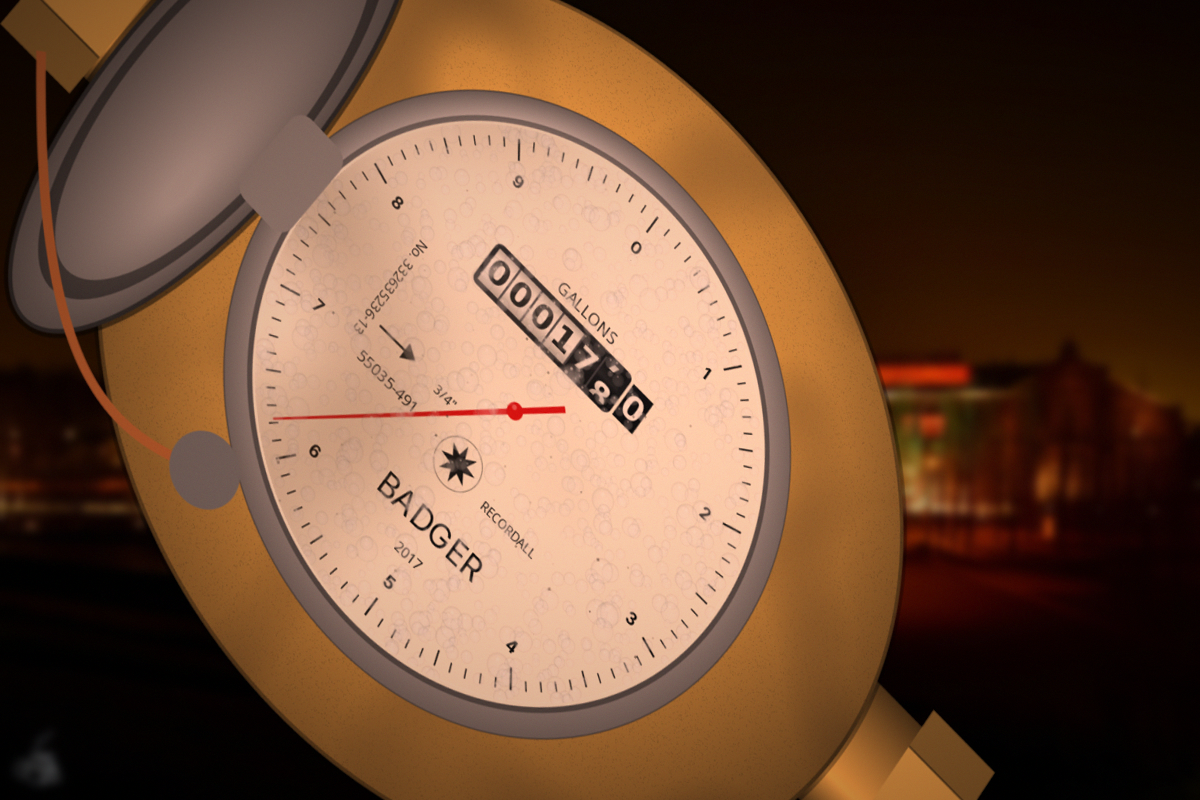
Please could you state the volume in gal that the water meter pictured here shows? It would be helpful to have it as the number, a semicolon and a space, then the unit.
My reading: 1776.2; gal
